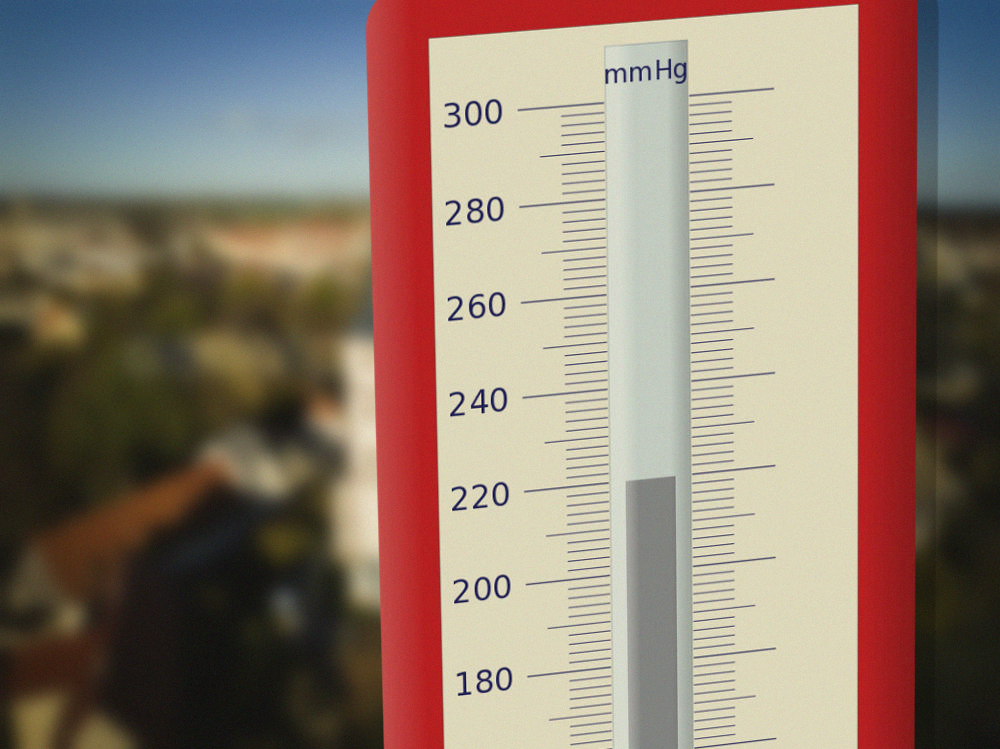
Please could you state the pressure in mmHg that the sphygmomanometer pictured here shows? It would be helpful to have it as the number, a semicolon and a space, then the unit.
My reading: 220; mmHg
